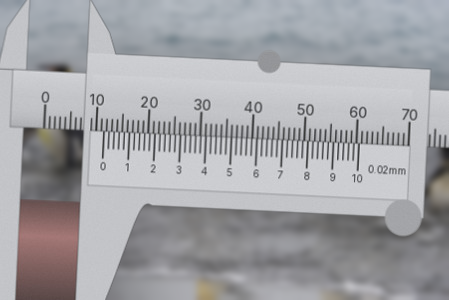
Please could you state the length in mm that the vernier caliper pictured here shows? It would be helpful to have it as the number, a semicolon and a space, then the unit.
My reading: 11.5; mm
